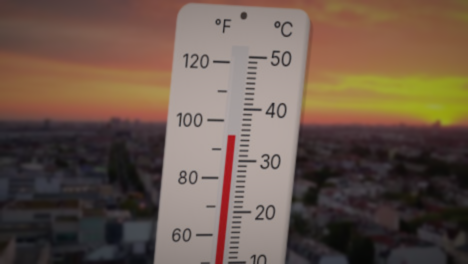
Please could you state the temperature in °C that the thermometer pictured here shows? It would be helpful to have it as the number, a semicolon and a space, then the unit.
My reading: 35; °C
